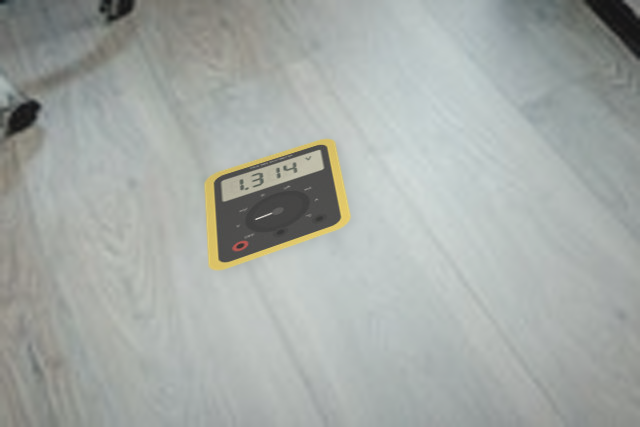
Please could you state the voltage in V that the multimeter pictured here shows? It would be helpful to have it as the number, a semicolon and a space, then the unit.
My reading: 1.314; V
